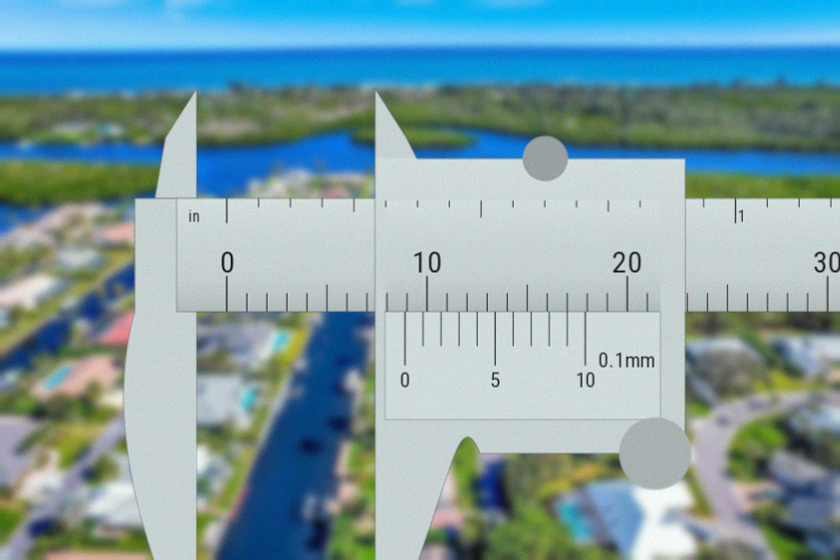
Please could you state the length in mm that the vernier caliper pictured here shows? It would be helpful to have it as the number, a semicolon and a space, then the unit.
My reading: 8.9; mm
